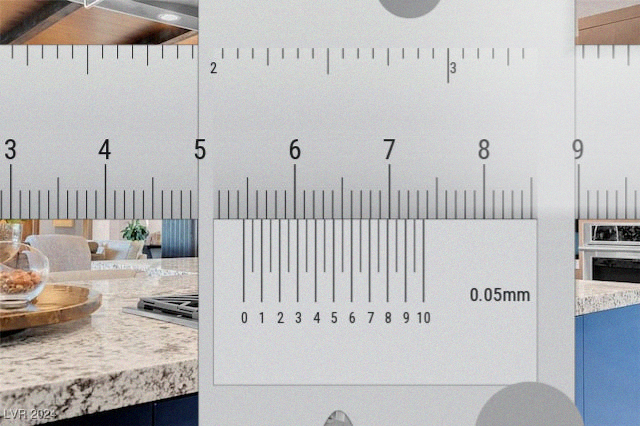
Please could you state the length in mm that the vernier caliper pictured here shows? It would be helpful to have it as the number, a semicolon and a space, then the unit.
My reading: 54.6; mm
